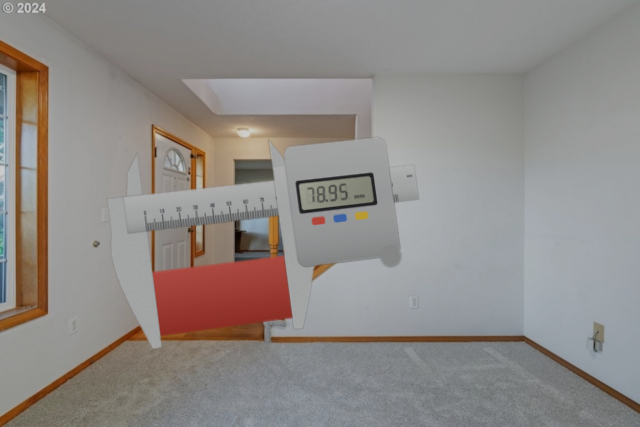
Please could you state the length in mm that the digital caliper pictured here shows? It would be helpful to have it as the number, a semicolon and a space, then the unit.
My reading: 78.95; mm
